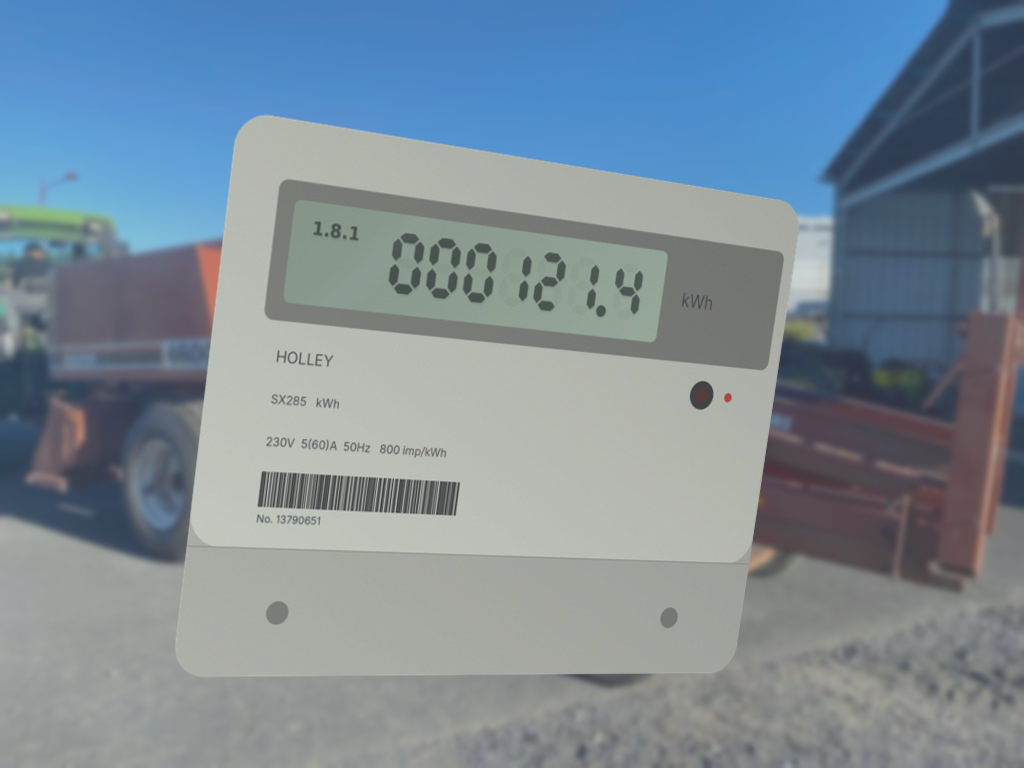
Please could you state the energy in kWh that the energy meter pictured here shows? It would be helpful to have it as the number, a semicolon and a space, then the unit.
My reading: 121.4; kWh
